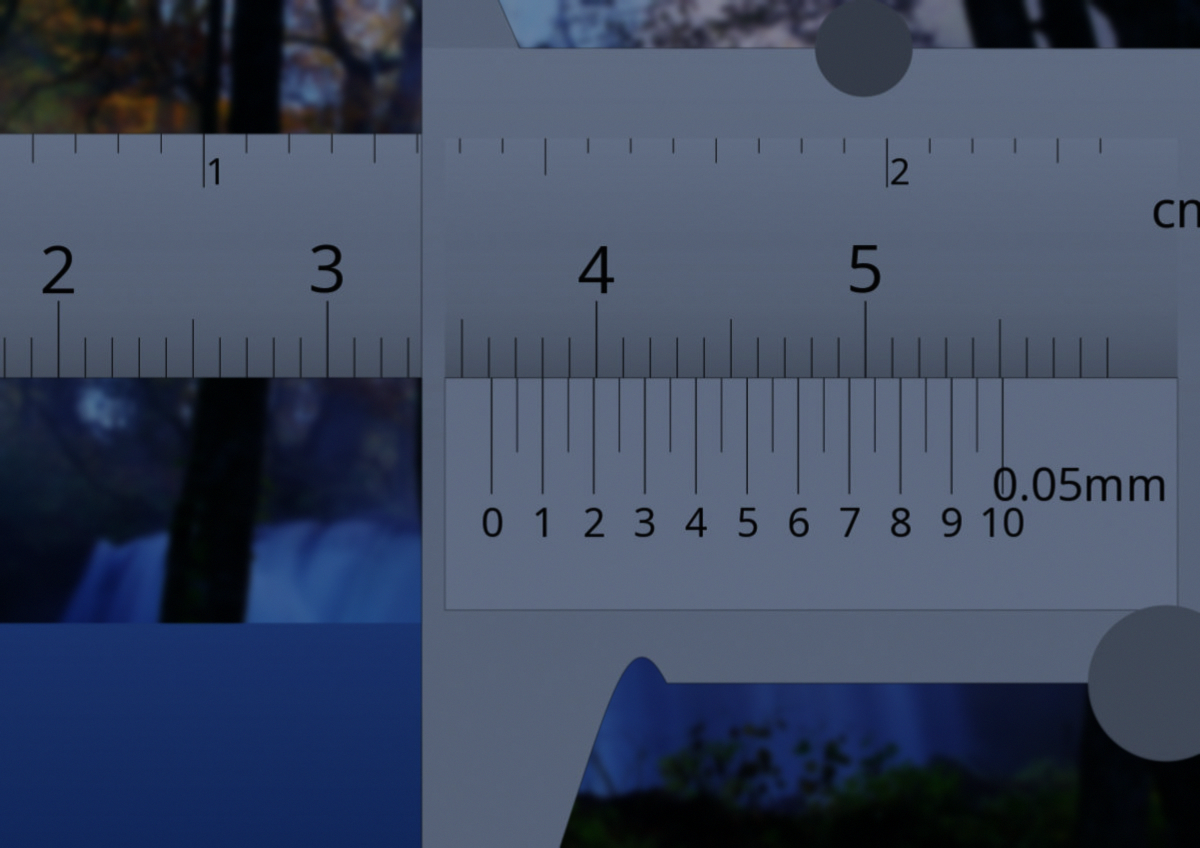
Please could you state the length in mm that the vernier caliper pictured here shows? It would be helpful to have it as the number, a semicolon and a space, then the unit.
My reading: 36.10; mm
